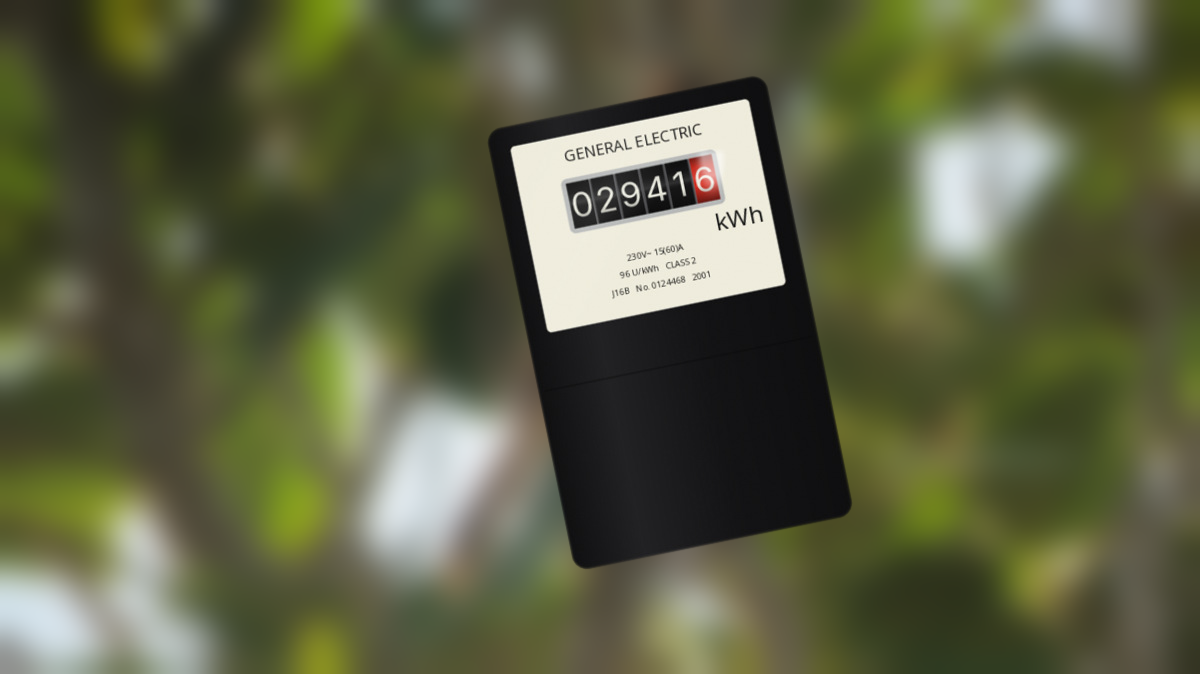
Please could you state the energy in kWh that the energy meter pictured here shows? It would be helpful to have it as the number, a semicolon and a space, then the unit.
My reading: 2941.6; kWh
